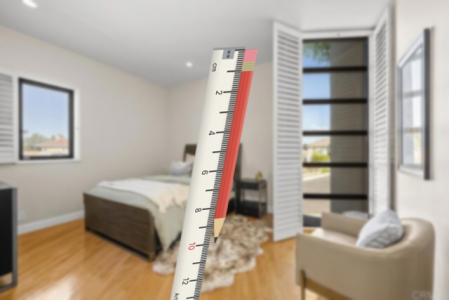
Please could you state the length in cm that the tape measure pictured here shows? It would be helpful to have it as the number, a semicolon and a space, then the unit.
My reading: 10; cm
